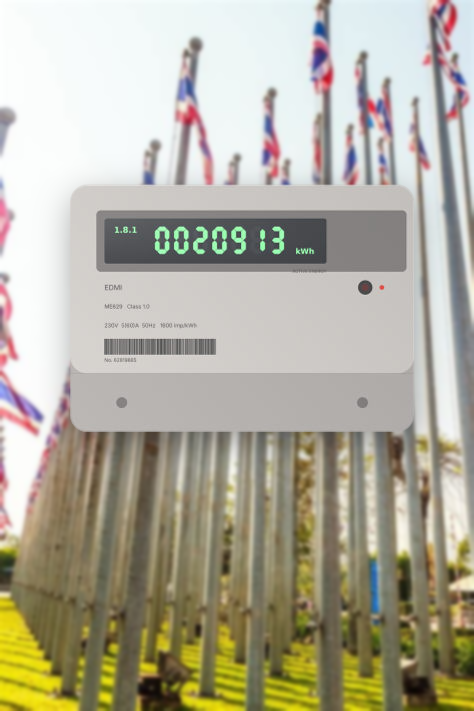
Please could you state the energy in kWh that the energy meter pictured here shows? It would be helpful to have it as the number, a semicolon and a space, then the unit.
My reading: 20913; kWh
